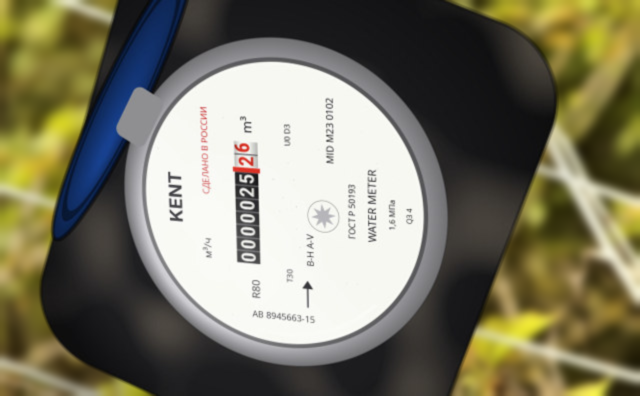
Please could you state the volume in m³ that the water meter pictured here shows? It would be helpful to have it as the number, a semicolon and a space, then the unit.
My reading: 25.26; m³
